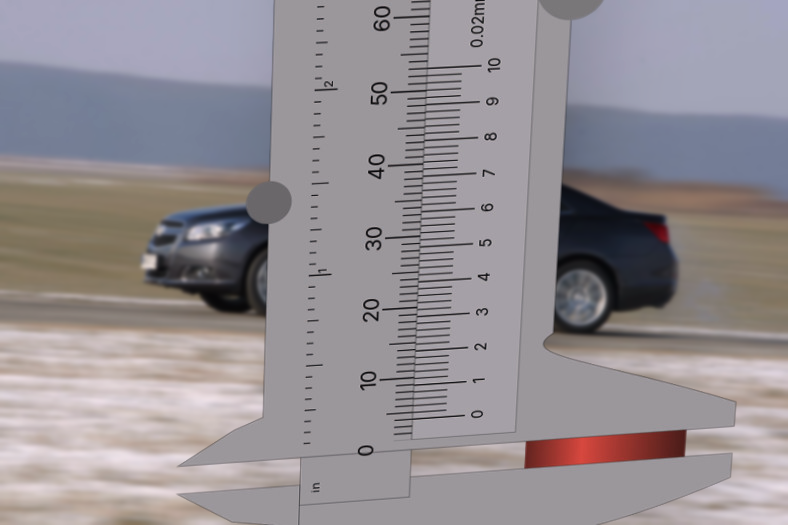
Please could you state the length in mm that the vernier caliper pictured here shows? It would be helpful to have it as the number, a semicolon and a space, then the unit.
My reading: 4.0; mm
